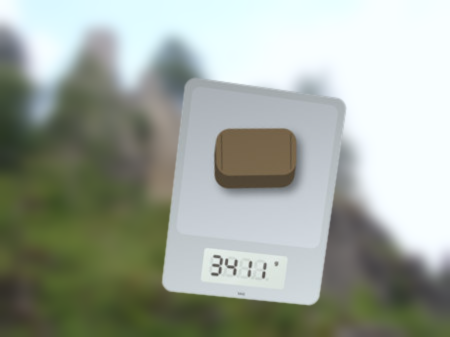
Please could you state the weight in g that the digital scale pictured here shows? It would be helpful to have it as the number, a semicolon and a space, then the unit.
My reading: 3411; g
